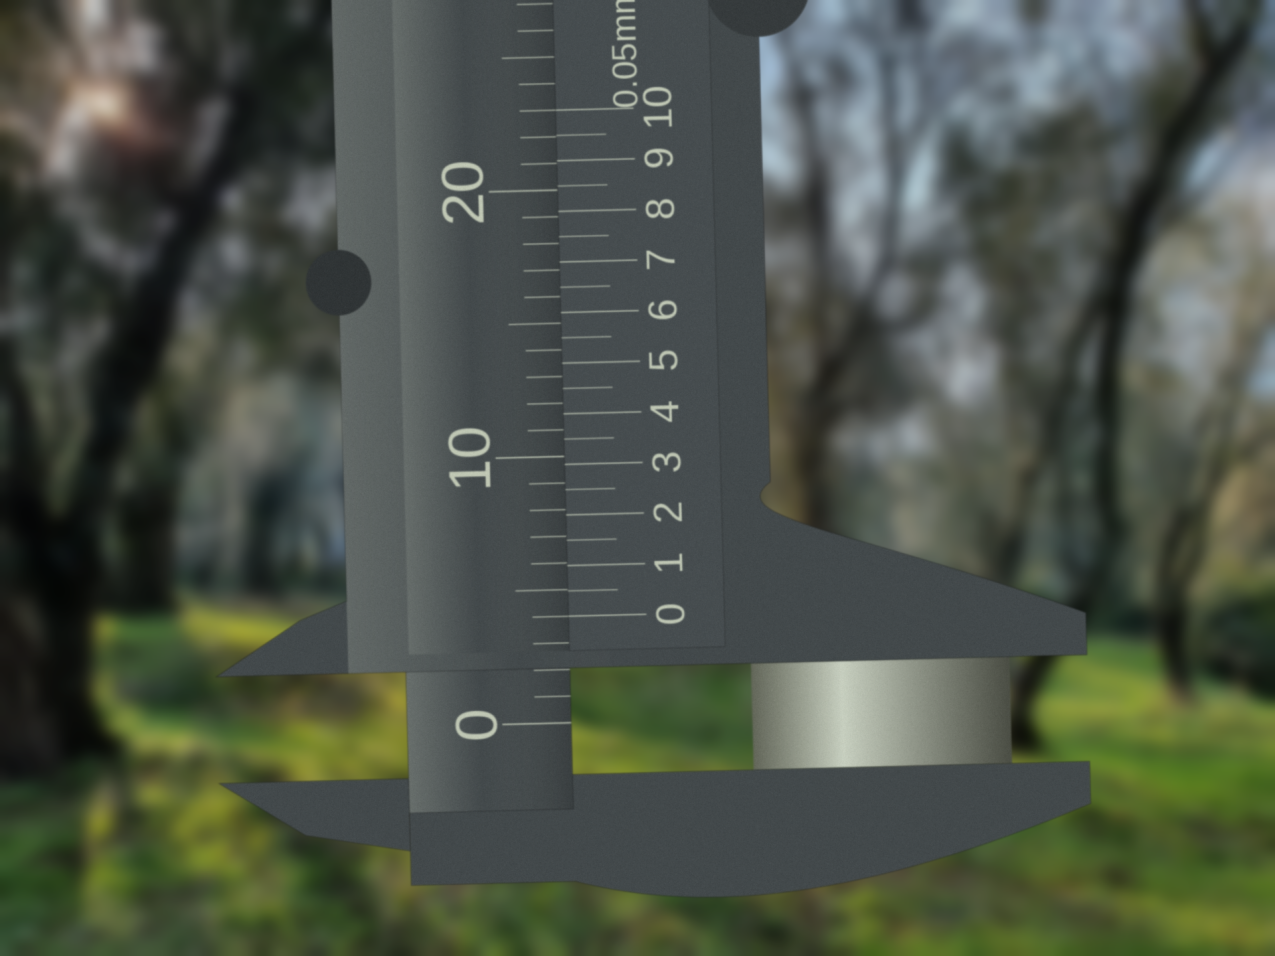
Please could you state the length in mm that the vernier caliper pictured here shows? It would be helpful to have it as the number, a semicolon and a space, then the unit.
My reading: 4.00; mm
